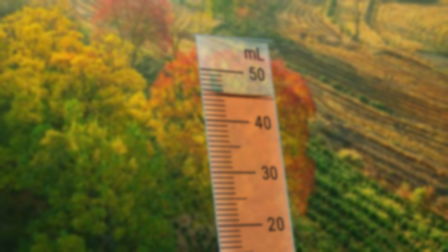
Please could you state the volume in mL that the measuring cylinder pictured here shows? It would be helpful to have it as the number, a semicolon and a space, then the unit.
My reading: 45; mL
